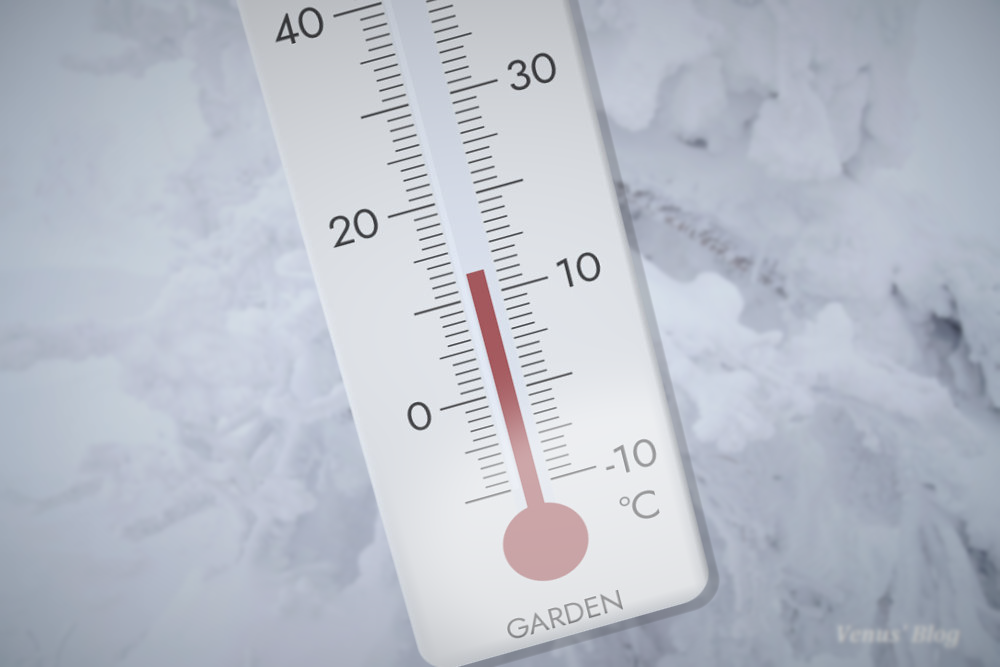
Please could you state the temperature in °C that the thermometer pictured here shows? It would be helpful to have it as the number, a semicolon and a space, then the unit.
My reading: 12.5; °C
